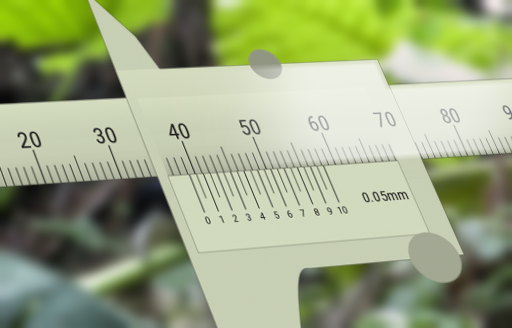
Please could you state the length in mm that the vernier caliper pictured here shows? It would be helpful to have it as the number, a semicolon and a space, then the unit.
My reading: 39.2; mm
